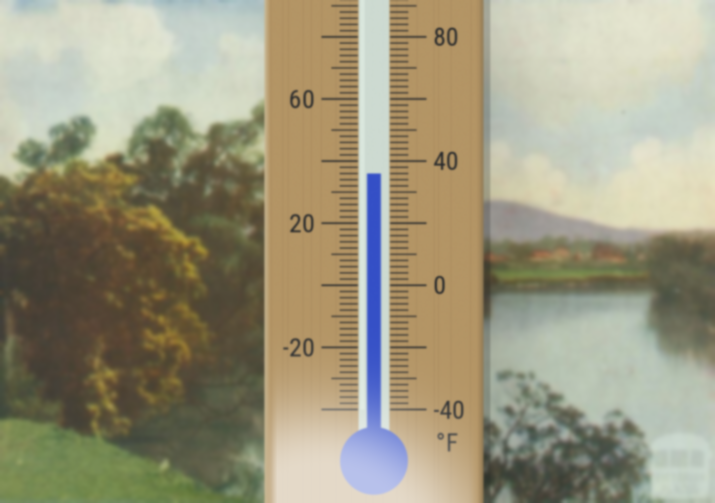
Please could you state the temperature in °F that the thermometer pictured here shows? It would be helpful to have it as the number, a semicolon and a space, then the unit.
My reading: 36; °F
